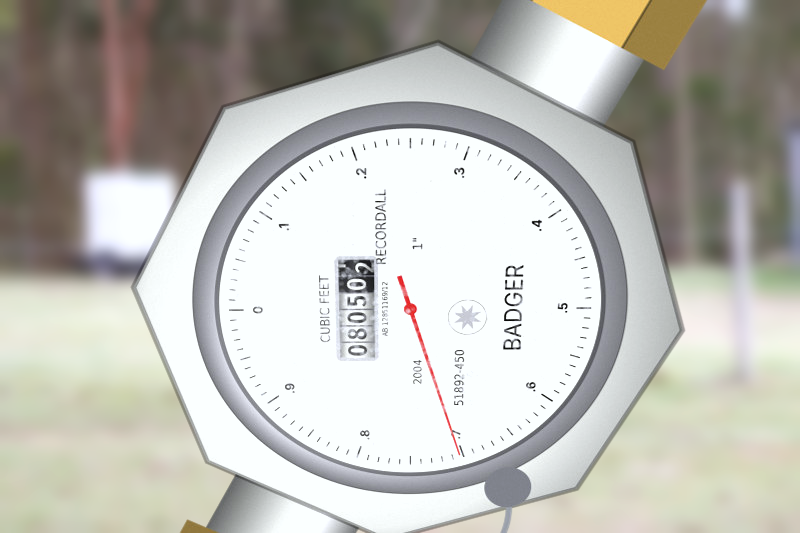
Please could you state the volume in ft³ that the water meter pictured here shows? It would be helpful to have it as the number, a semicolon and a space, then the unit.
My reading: 80501.70; ft³
